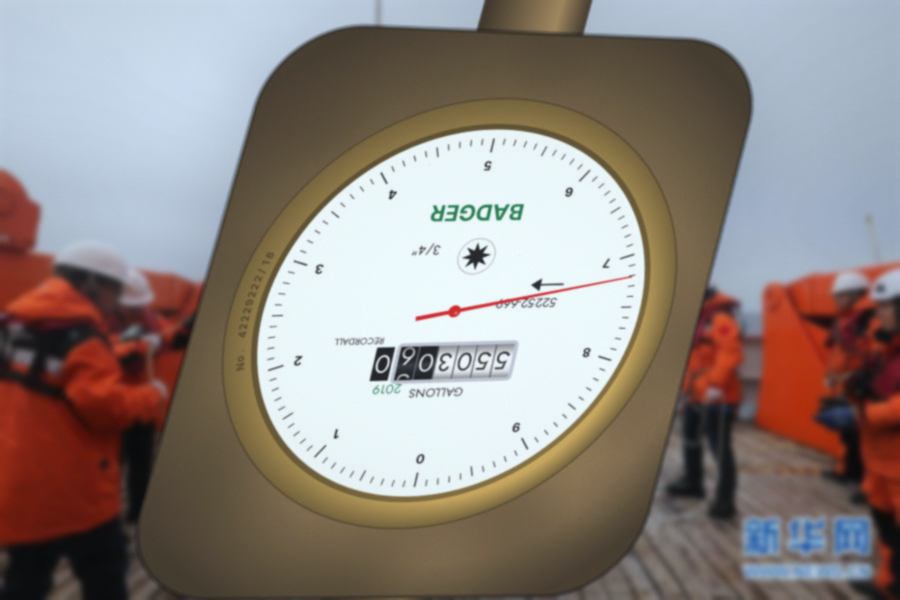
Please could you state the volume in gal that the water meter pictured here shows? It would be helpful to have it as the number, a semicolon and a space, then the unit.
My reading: 5503057.2; gal
